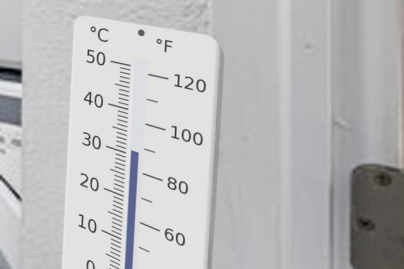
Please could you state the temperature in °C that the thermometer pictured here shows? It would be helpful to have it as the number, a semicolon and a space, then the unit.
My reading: 31; °C
